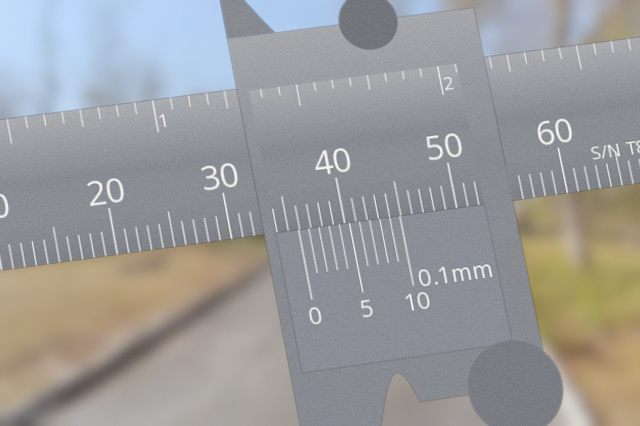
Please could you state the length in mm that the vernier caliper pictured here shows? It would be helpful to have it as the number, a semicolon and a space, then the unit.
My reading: 35.9; mm
